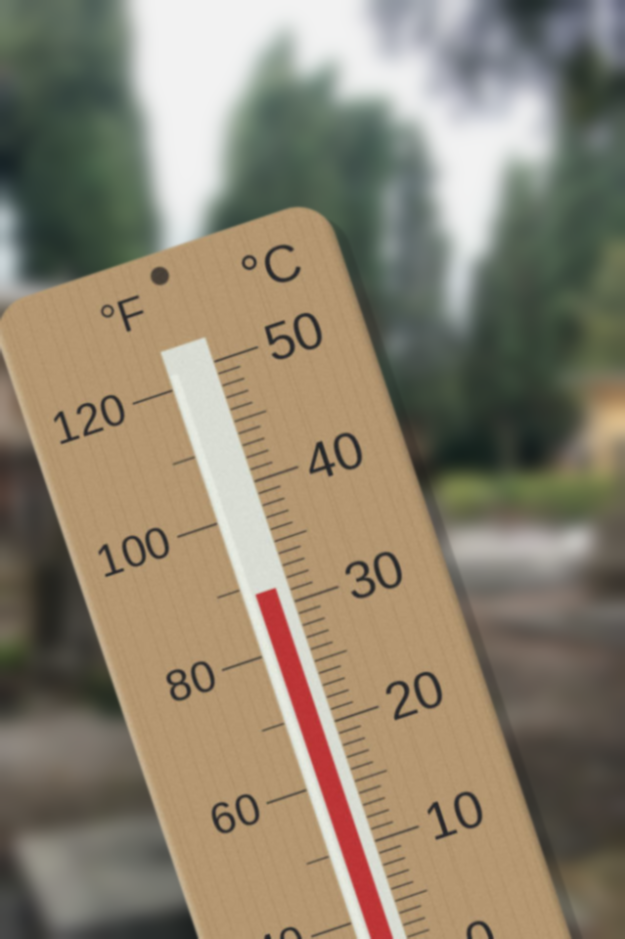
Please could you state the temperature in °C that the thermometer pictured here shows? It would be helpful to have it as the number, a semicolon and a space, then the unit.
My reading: 31.5; °C
